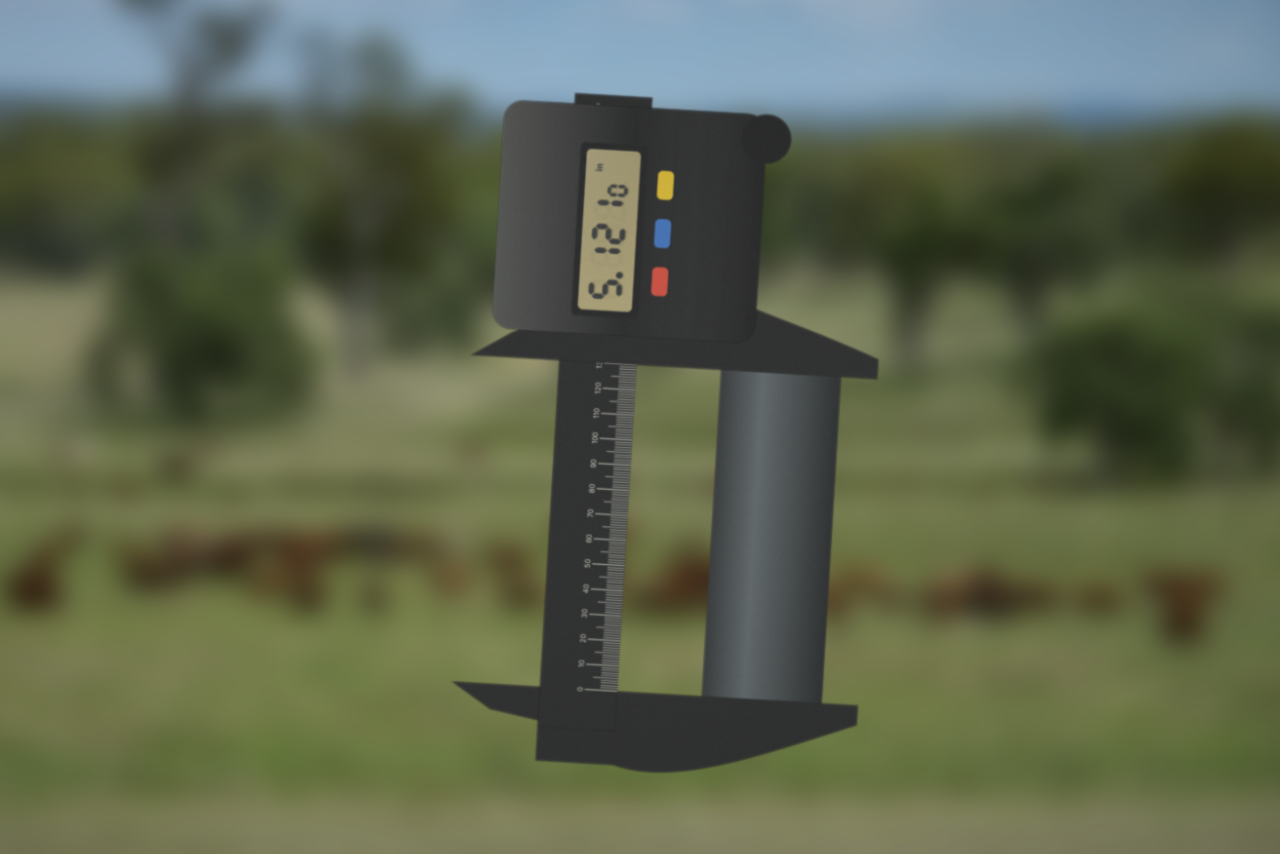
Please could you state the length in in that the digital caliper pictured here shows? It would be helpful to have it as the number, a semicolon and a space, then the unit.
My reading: 5.1210; in
